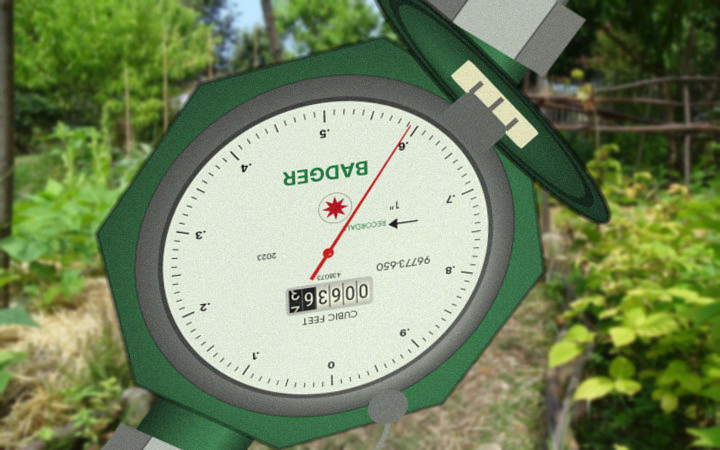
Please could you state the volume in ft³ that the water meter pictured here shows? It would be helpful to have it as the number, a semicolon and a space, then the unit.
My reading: 6362.59; ft³
